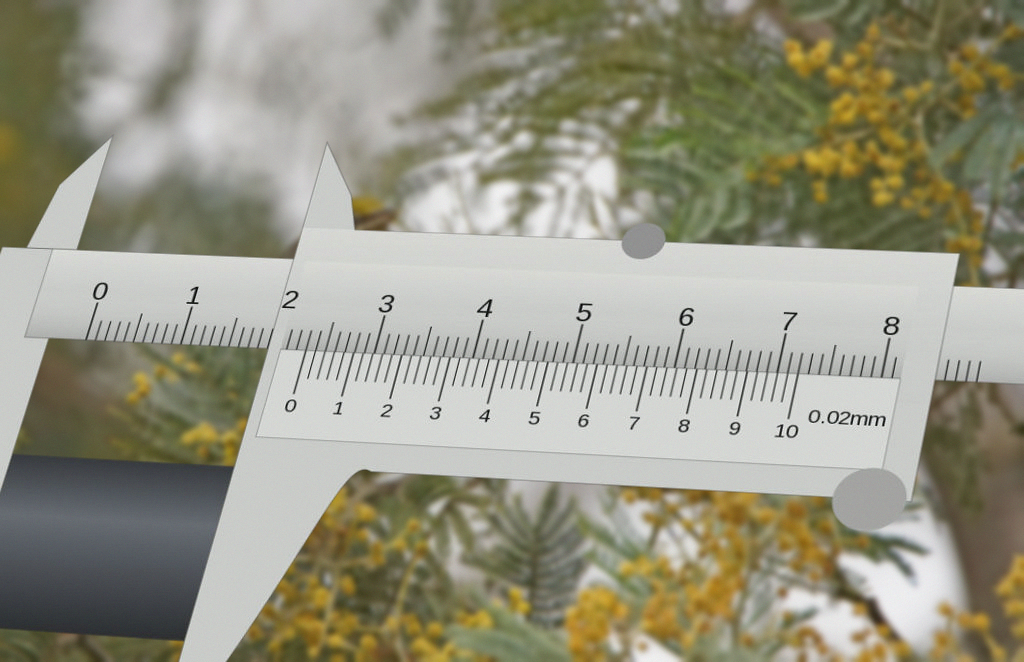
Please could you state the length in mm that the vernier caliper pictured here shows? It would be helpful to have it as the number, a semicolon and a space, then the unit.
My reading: 23.0; mm
